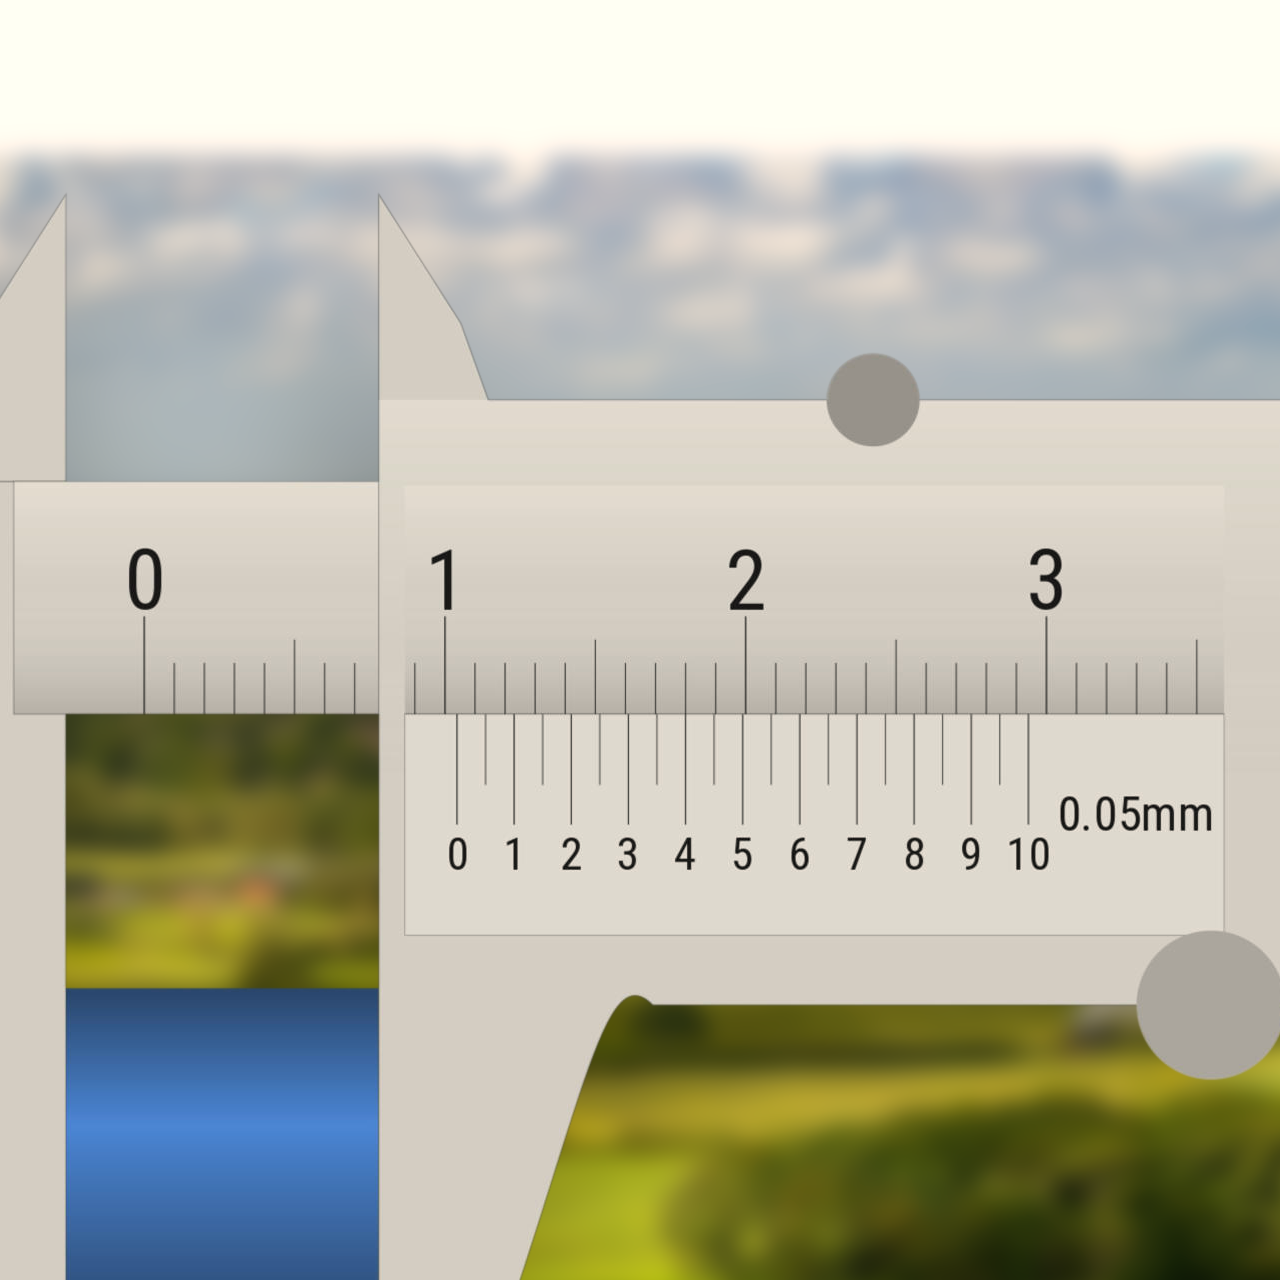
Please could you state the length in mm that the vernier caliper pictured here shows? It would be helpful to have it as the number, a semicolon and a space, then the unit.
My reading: 10.40; mm
